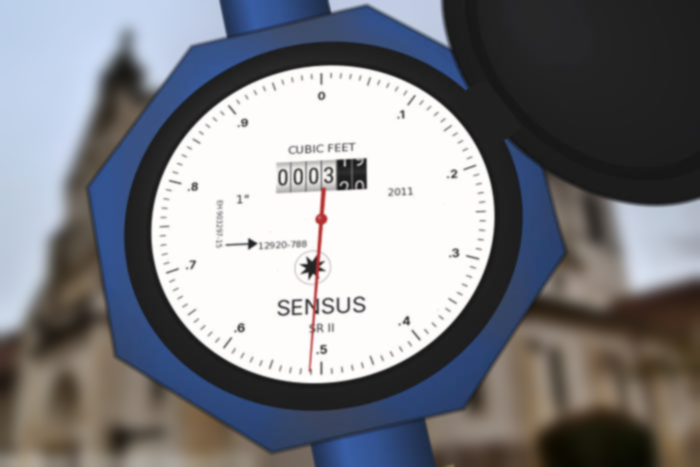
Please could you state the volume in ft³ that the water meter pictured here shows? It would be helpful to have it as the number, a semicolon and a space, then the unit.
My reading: 319.51; ft³
